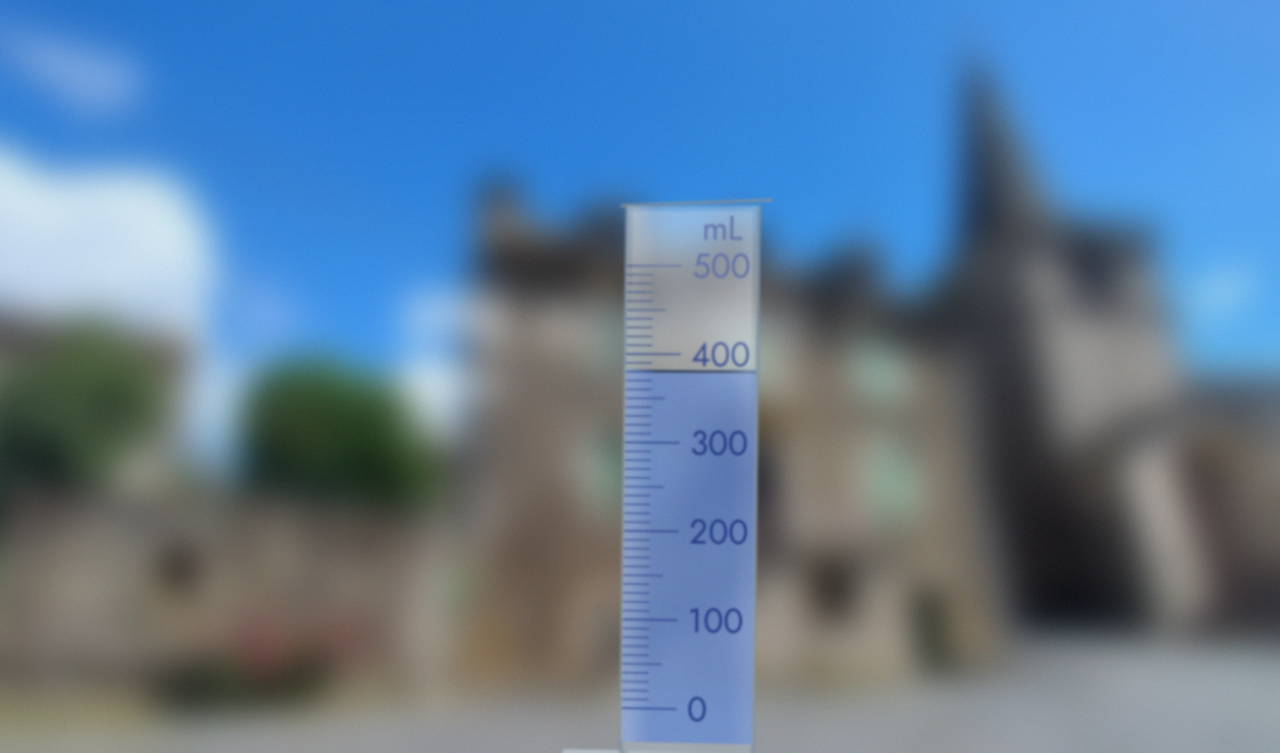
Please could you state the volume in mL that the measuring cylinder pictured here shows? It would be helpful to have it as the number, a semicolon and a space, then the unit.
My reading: 380; mL
